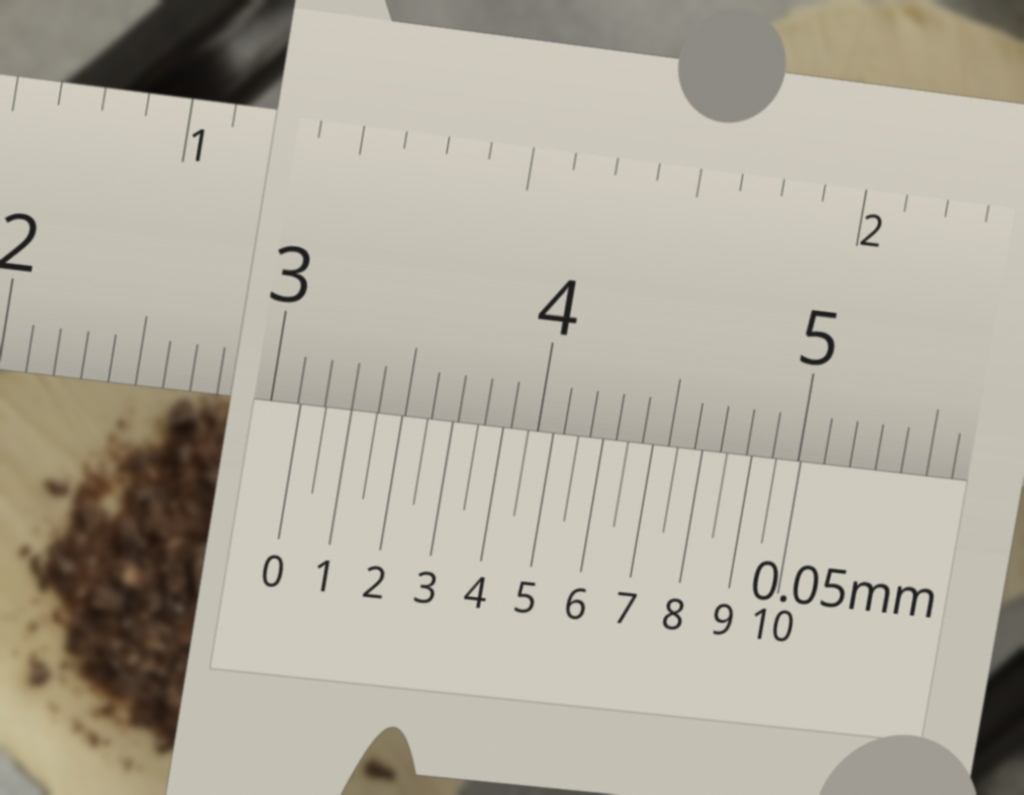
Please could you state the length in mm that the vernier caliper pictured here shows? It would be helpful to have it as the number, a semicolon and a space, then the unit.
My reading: 31.1; mm
